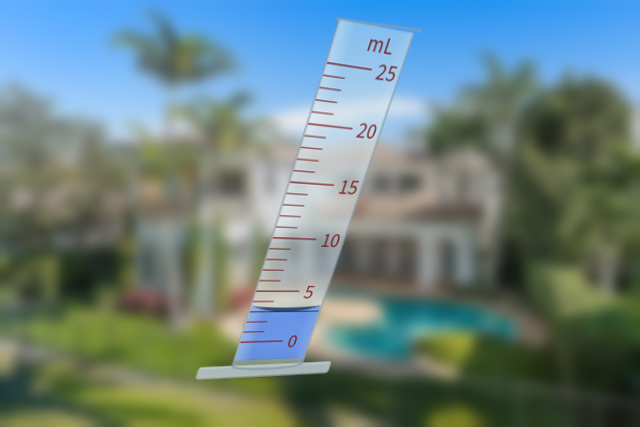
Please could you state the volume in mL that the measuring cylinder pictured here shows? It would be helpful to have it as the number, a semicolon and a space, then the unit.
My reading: 3; mL
